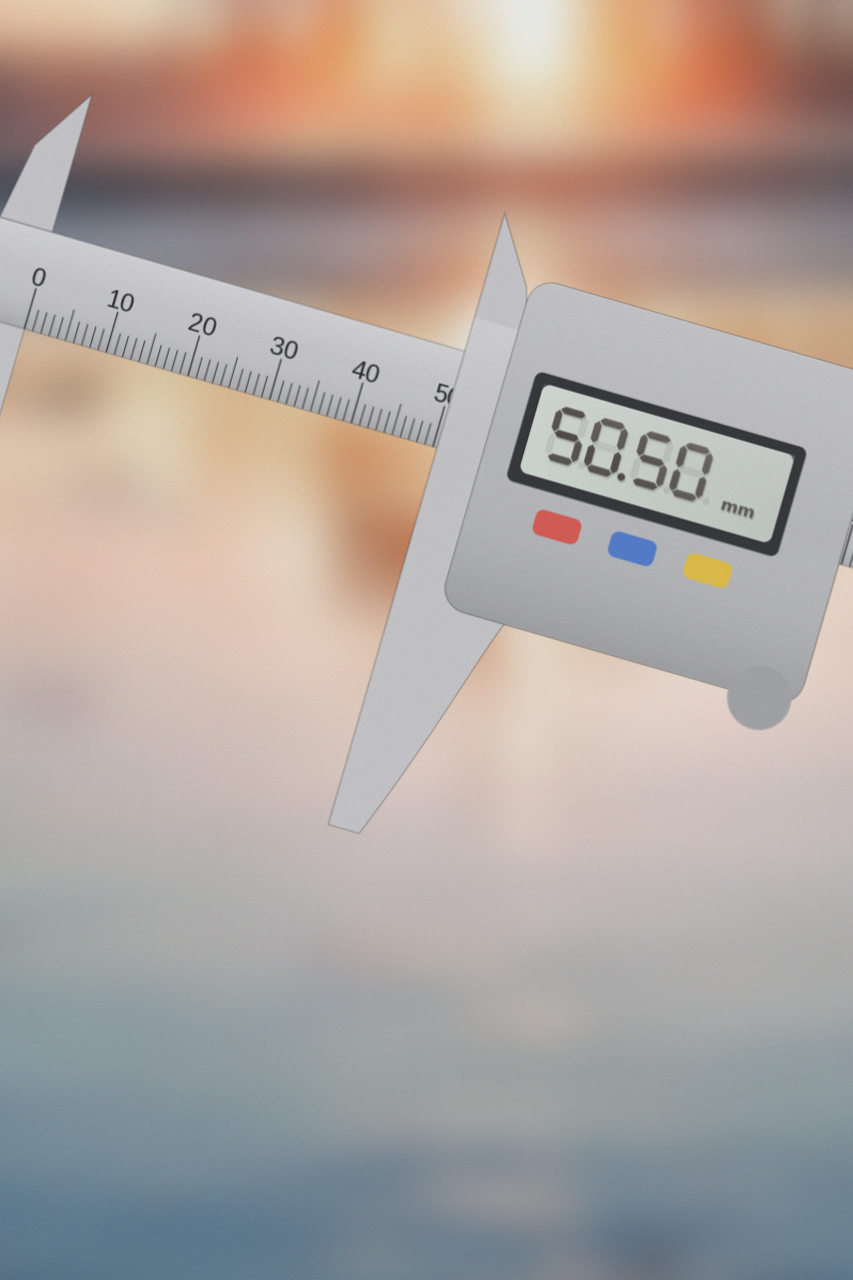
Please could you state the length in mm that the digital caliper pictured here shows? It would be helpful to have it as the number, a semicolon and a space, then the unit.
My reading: 50.50; mm
